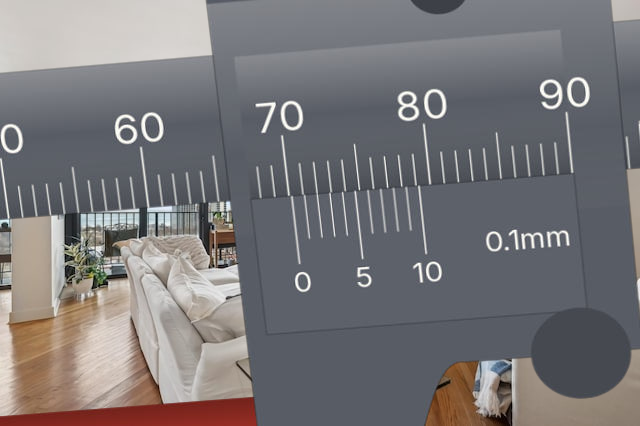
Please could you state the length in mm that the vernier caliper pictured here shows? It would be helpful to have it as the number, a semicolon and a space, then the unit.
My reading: 70.2; mm
